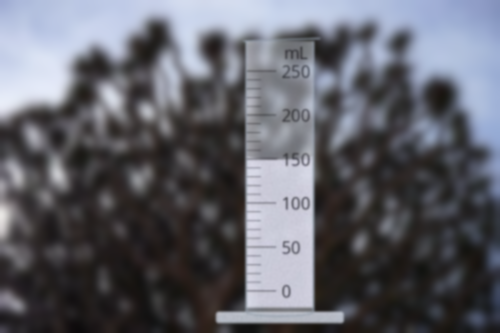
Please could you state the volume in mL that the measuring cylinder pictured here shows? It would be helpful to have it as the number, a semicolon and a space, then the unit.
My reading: 150; mL
